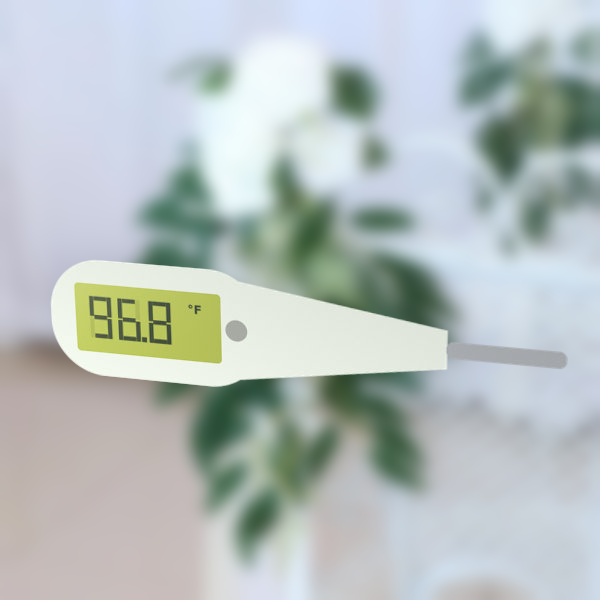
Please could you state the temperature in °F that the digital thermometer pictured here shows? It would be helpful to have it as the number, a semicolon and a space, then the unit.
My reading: 96.8; °F
